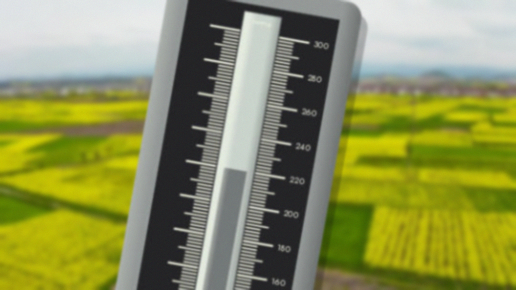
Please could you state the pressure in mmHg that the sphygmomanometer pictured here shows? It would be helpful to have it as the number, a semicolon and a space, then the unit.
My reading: 220; mmHg
